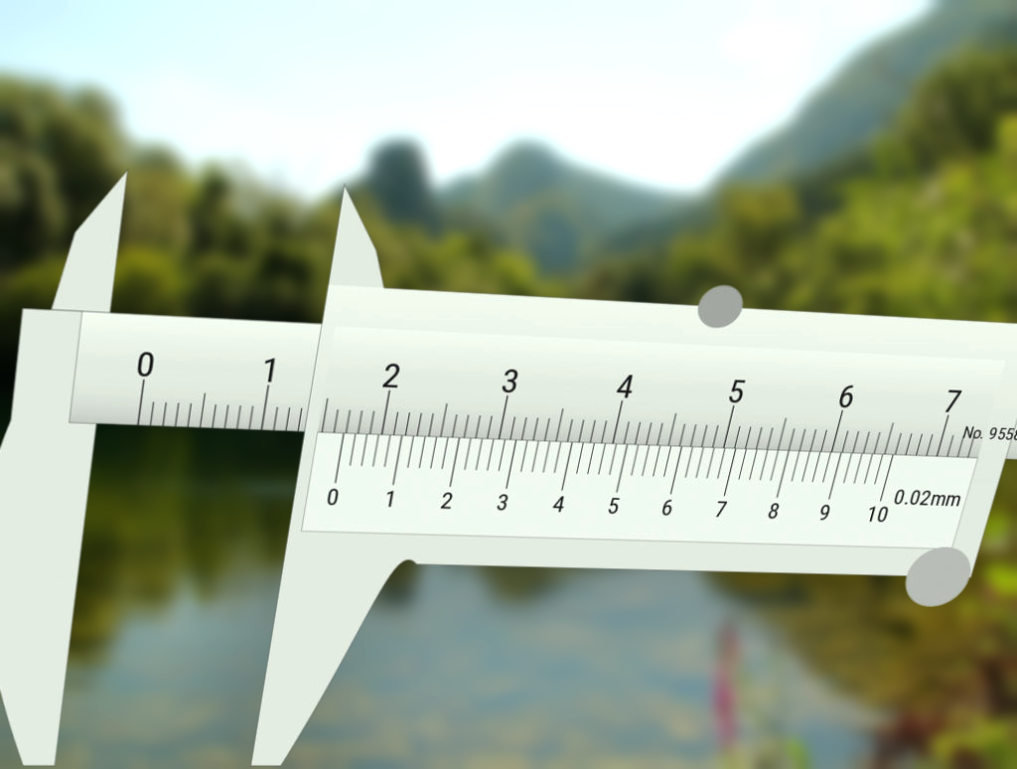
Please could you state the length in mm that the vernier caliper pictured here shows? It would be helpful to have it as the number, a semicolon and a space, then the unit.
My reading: 16.8; mm
